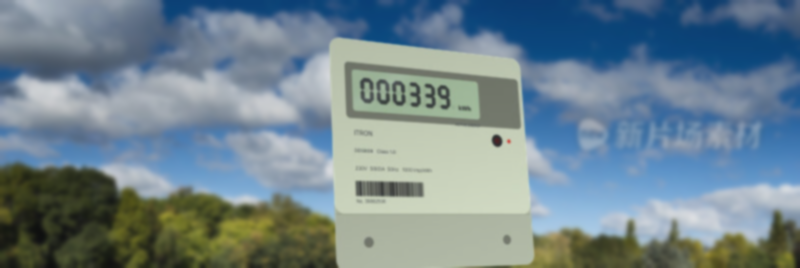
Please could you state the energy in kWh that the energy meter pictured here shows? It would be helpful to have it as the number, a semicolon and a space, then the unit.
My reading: 339; kWh
